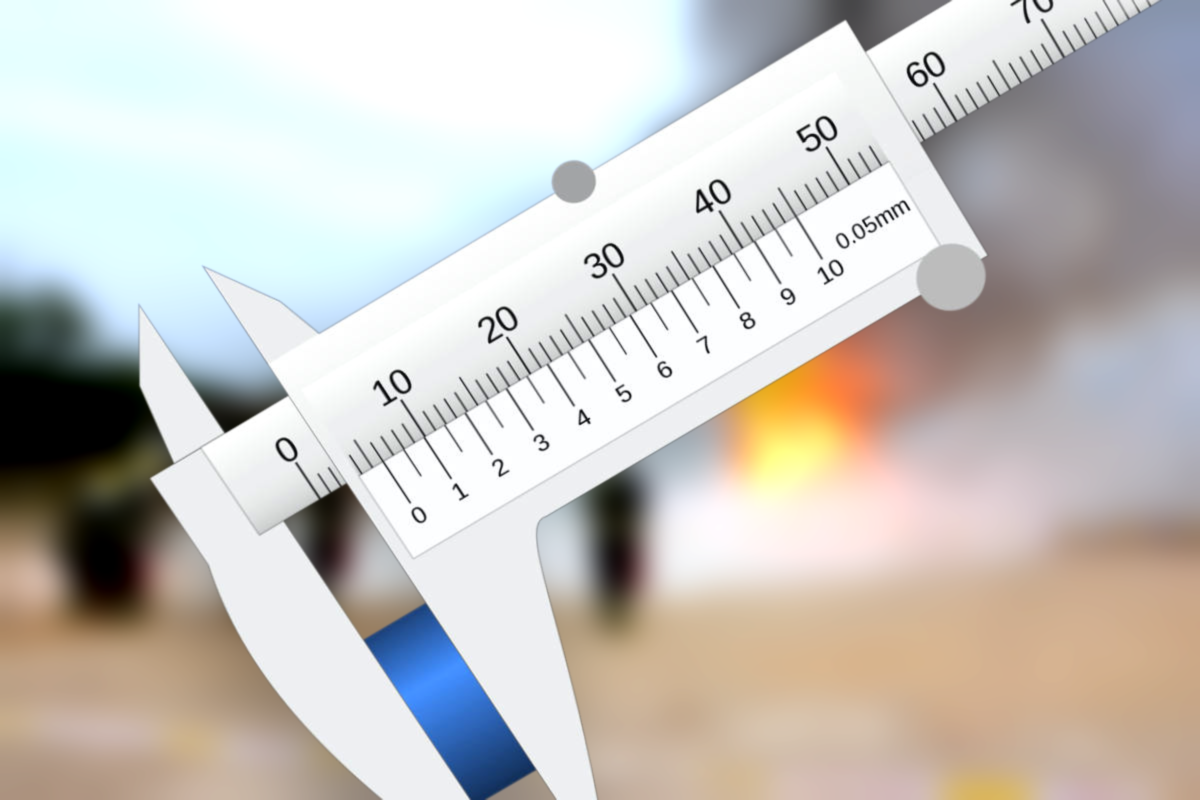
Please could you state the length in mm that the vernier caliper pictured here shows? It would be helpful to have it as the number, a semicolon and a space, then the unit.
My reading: 6.0; mm
